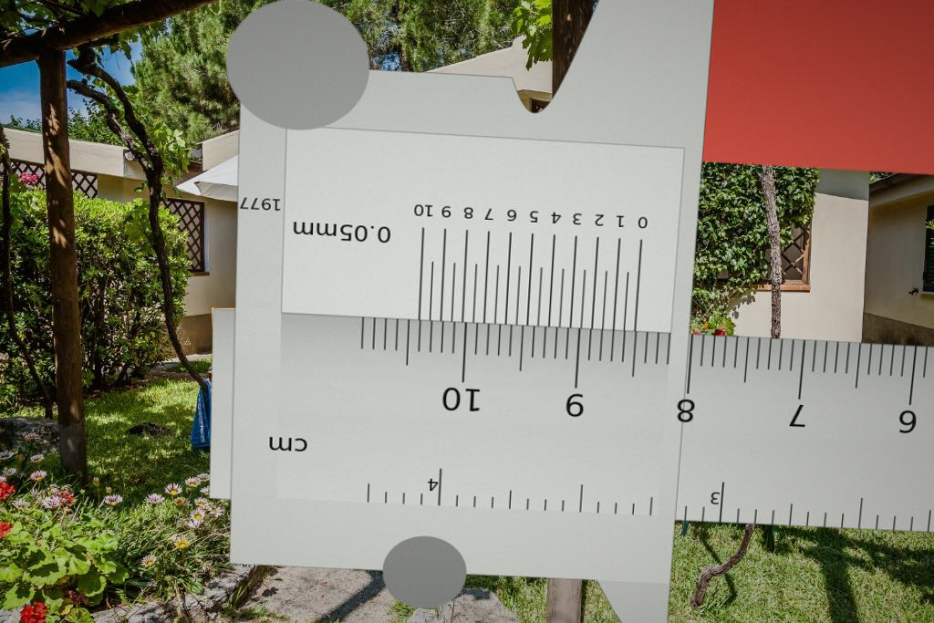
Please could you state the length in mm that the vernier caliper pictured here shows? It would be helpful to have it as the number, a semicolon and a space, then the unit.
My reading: 85.1; mm
